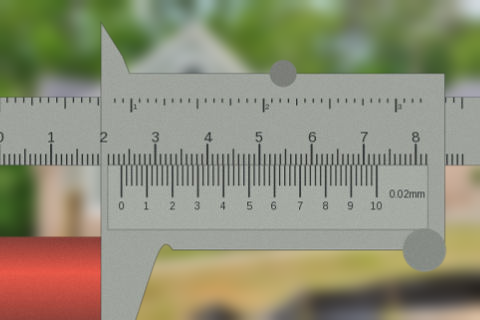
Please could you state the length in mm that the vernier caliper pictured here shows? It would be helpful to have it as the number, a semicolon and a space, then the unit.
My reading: 23.5; mm
